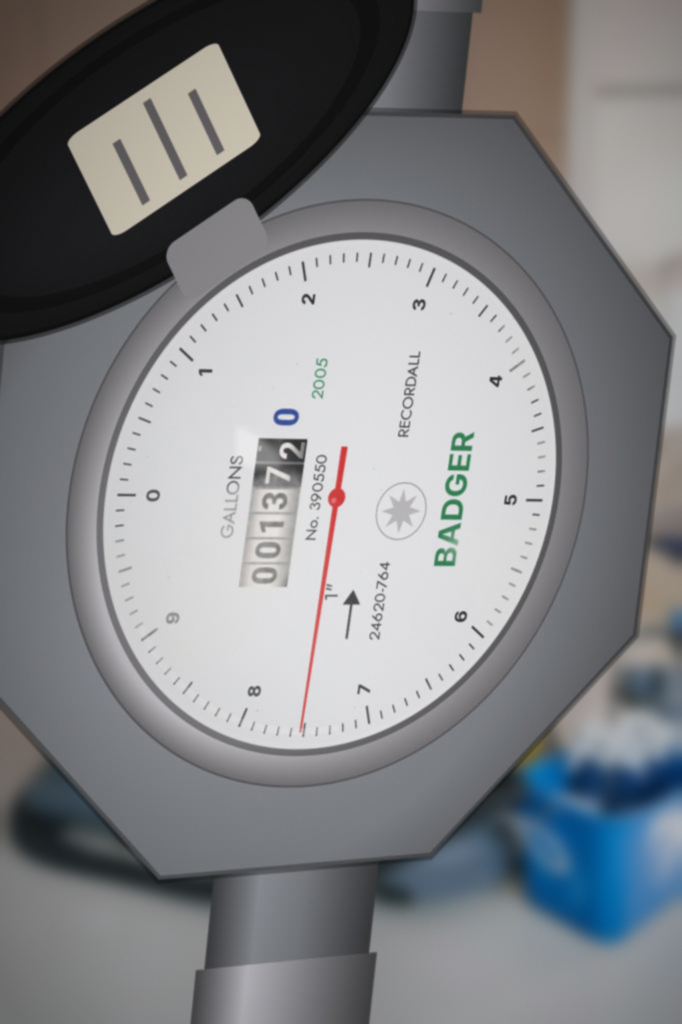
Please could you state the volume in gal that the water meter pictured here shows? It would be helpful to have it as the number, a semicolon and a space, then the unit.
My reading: 13717.5; gal
